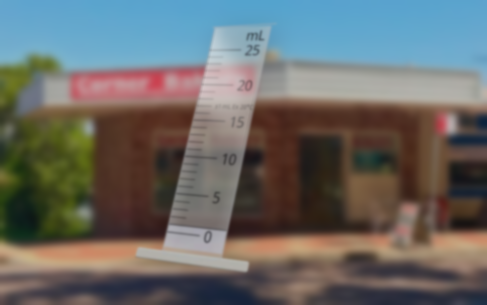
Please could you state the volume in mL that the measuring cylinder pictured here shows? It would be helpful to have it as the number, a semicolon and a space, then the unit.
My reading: 1; mL
